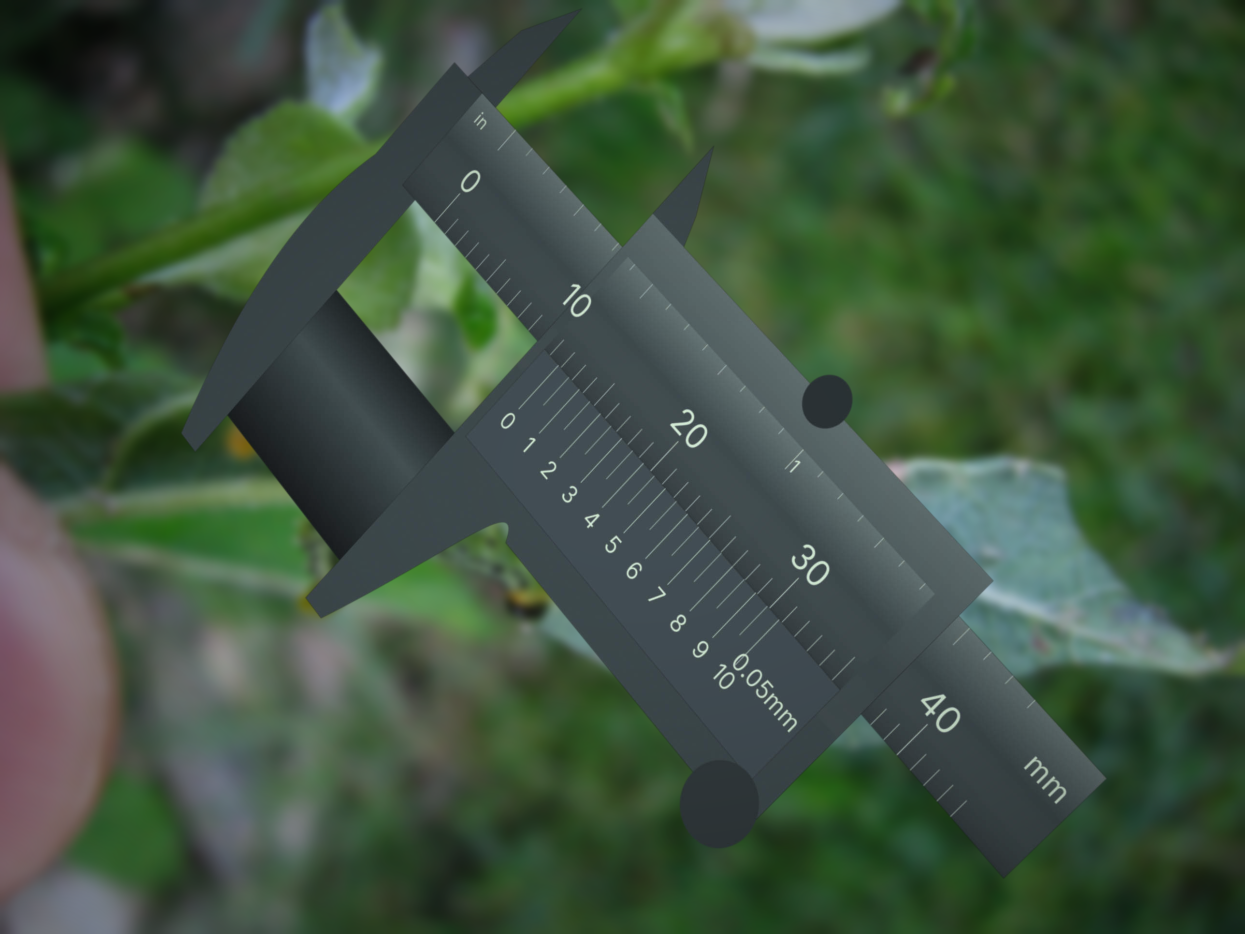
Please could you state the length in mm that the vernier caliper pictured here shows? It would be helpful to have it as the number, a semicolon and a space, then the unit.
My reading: 11.8; mm
